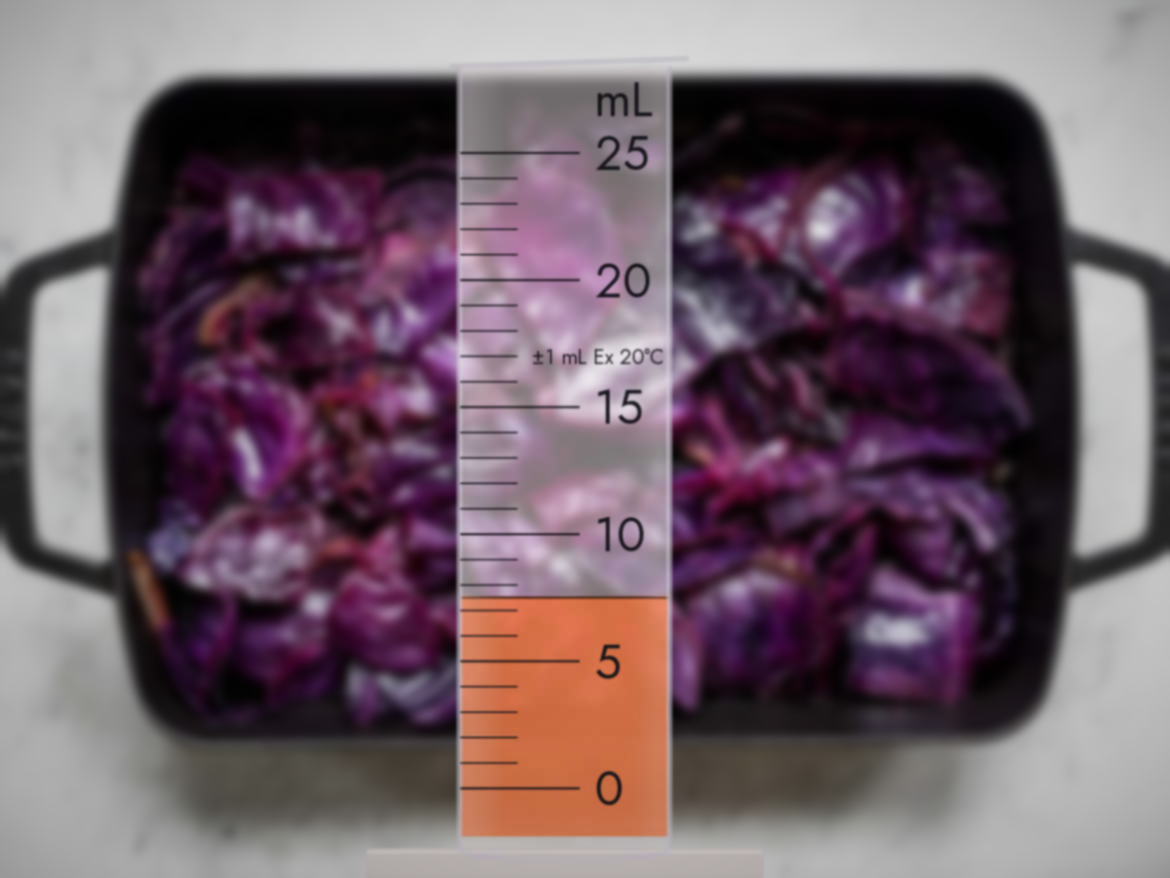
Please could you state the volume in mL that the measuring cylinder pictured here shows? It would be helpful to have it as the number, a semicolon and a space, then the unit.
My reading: 7.5; mL
